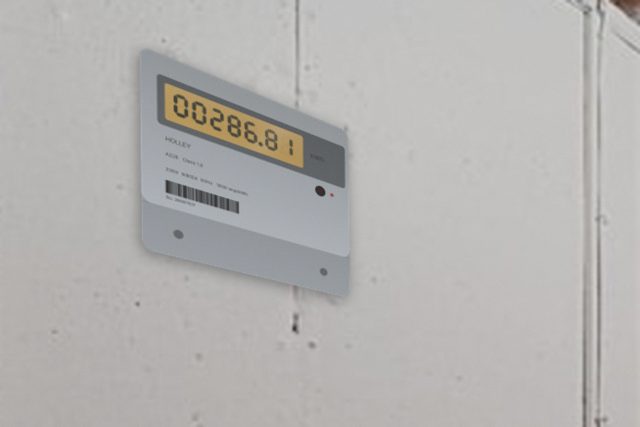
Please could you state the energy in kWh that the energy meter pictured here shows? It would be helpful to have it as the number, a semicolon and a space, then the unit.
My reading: 286.81; kWh
